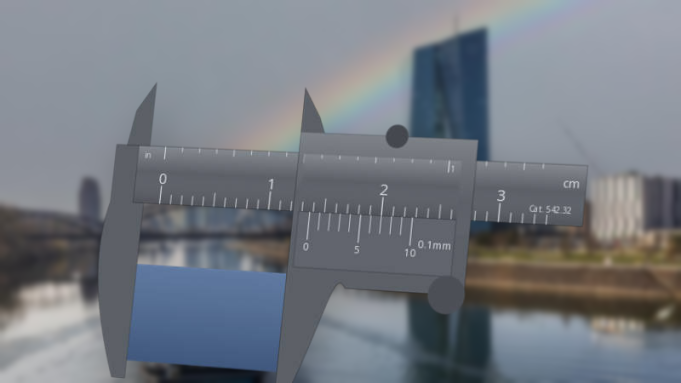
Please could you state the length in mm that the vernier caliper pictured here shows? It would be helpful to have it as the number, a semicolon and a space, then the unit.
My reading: 13.7; mm
